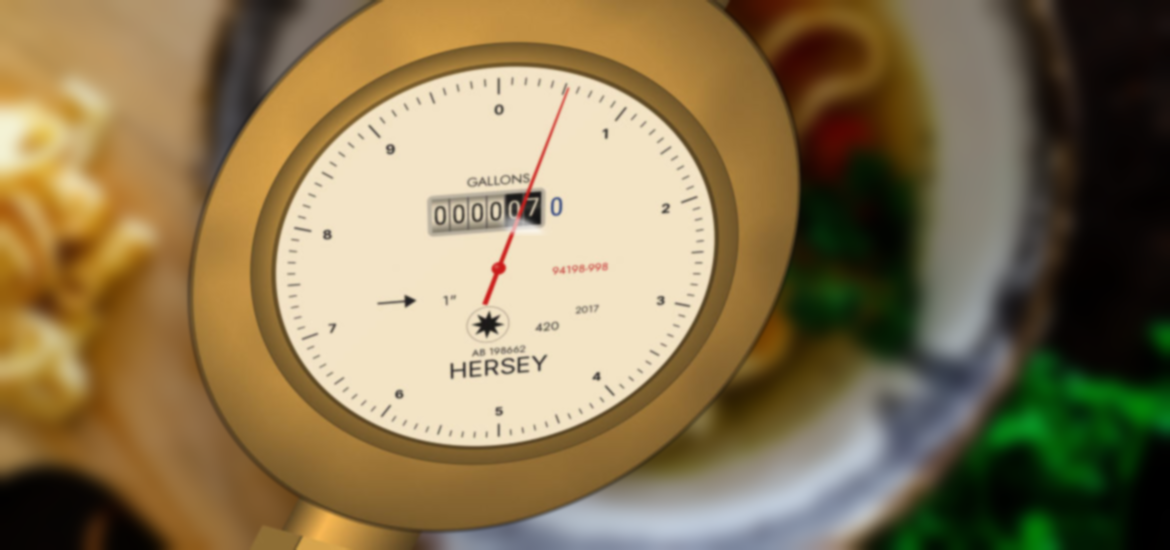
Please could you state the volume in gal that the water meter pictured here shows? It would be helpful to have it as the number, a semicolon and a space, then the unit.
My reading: 70.5; gal
